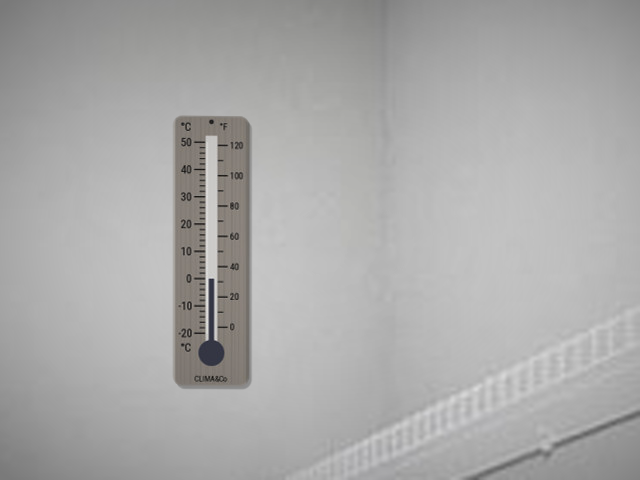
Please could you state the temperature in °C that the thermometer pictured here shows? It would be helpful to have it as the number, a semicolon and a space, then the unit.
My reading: 0; °C
